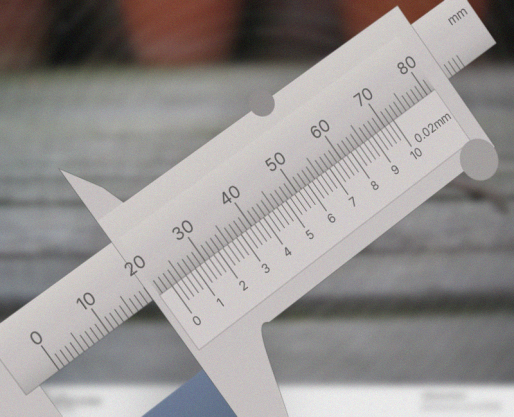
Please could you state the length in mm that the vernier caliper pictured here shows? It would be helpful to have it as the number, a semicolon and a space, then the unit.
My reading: 23.0; mm
